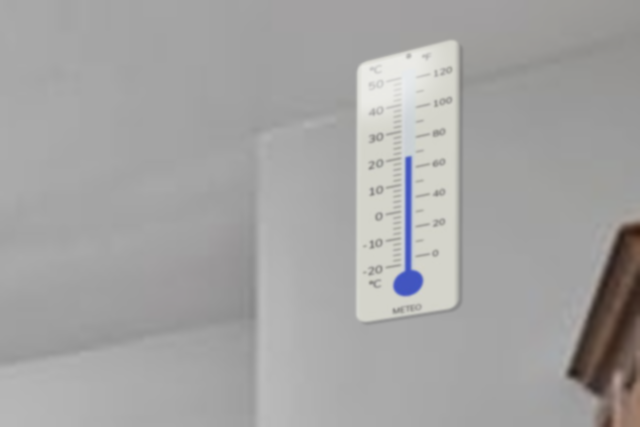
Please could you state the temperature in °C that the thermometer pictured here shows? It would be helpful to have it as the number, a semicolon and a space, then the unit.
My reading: 20; °C
